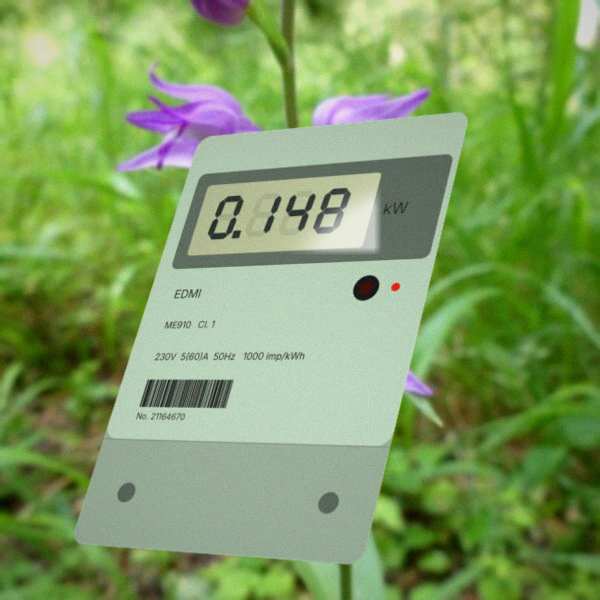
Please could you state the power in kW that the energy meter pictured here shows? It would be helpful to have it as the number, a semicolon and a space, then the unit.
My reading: 0.148; kW
